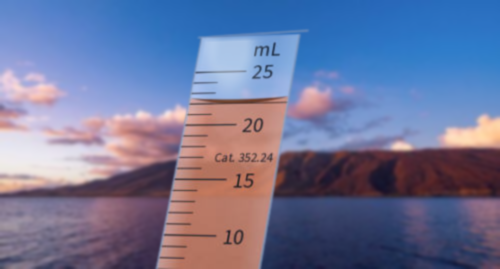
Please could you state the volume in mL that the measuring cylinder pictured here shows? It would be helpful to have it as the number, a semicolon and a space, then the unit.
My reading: 22; mL
